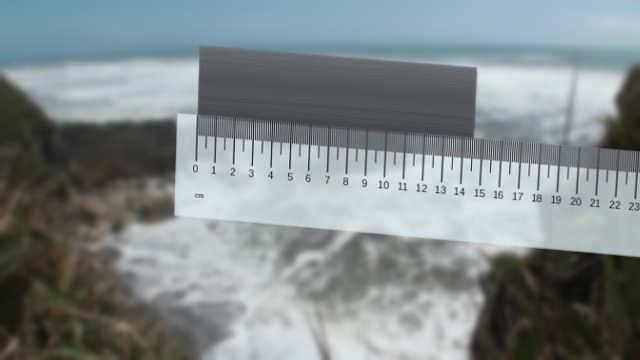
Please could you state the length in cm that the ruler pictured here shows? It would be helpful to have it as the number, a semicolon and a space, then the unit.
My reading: 14.5; cm
